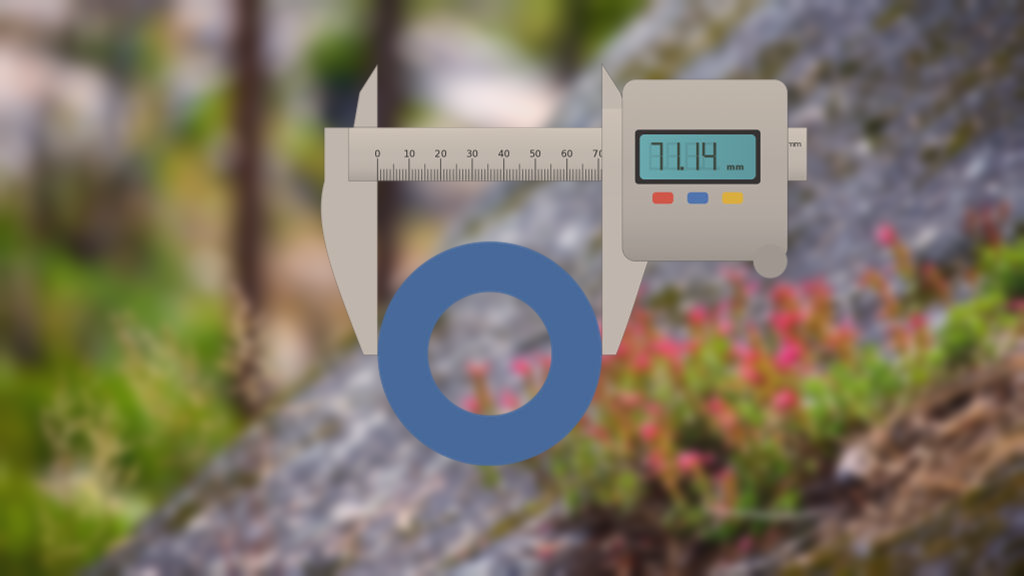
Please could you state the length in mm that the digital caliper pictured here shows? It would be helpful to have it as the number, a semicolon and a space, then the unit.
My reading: 71.14; mm
